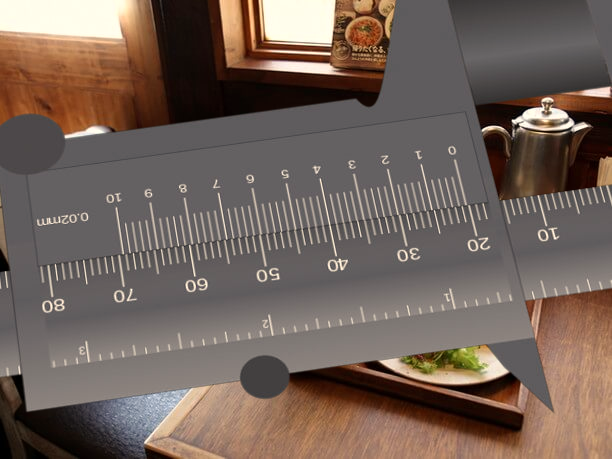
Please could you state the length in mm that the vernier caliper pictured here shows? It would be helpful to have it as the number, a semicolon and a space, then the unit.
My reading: 20.4; mm
